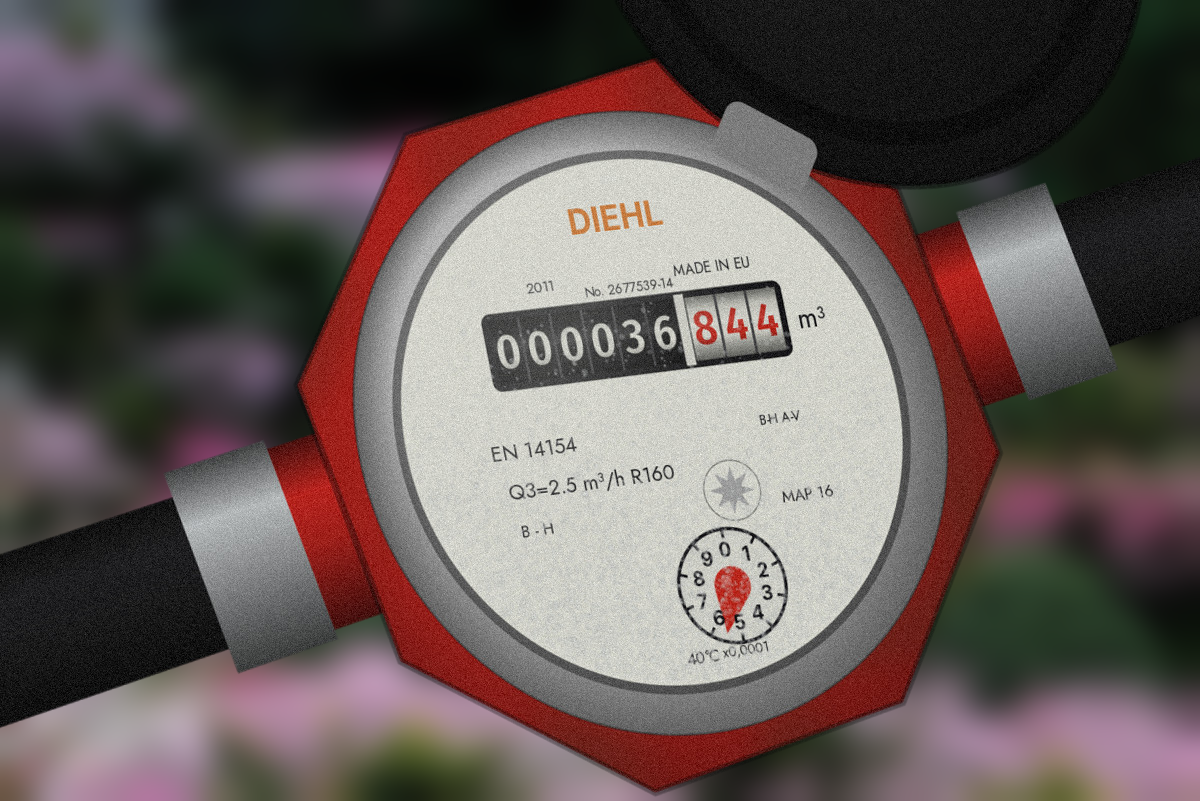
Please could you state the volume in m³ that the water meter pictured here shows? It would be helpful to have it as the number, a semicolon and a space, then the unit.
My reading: 36.8445; m³
